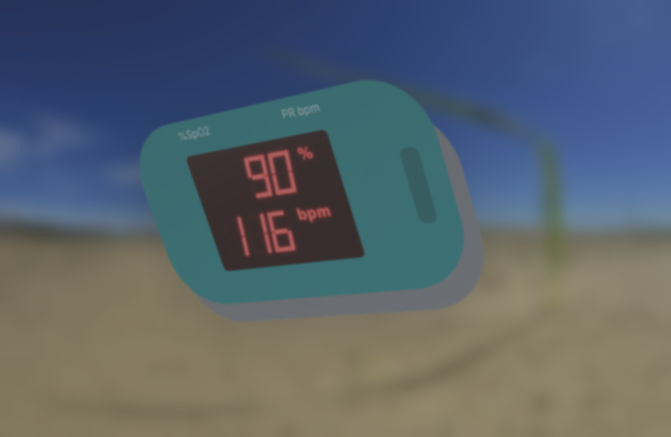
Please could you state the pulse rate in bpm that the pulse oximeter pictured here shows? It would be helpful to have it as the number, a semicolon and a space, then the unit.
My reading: 116; bpm
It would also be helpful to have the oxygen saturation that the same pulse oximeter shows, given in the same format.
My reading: 90; %
